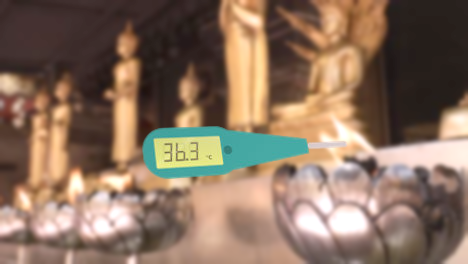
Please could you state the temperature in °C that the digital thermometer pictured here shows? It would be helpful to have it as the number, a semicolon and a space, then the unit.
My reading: 36.3; °C
